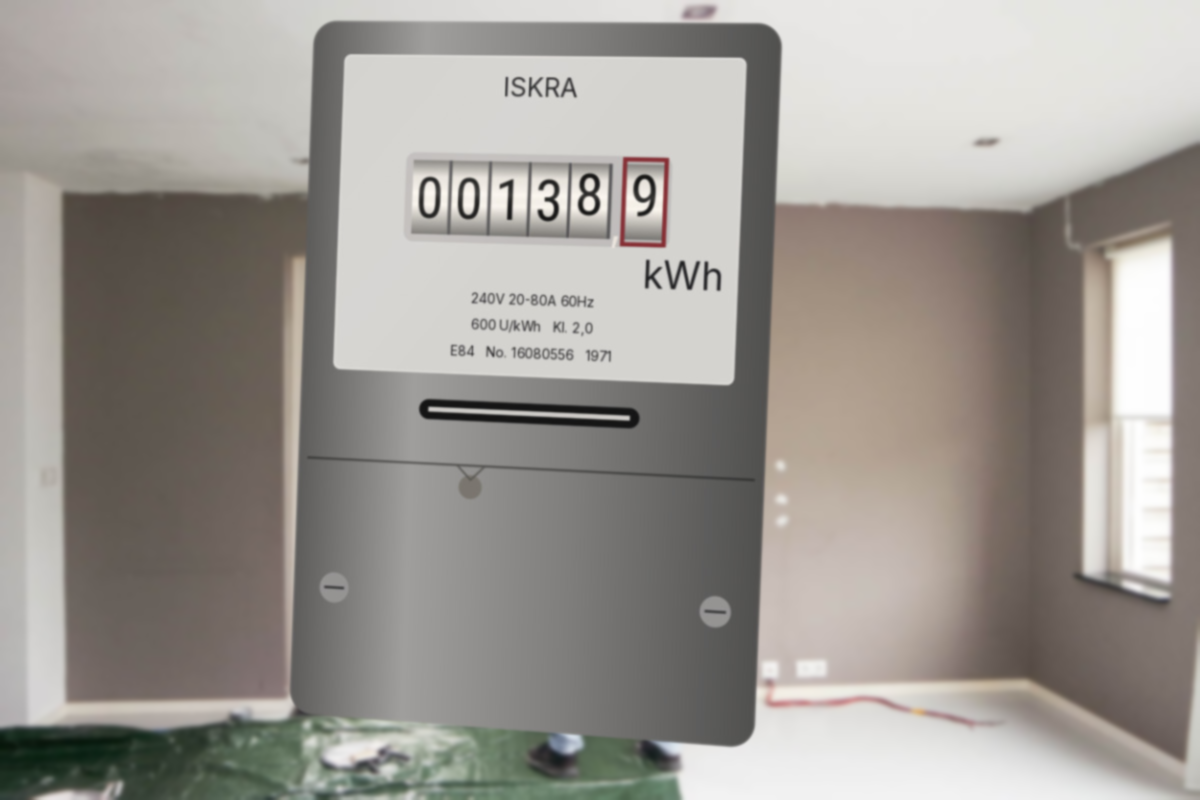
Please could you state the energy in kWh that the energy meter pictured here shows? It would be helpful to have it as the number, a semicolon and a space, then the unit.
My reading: 138.9; kWh
